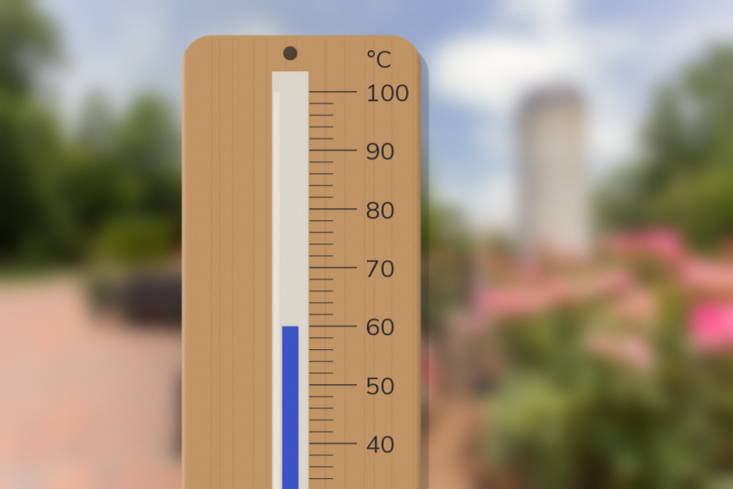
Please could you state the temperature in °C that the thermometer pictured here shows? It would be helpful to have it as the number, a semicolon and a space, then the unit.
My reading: 60; °C
